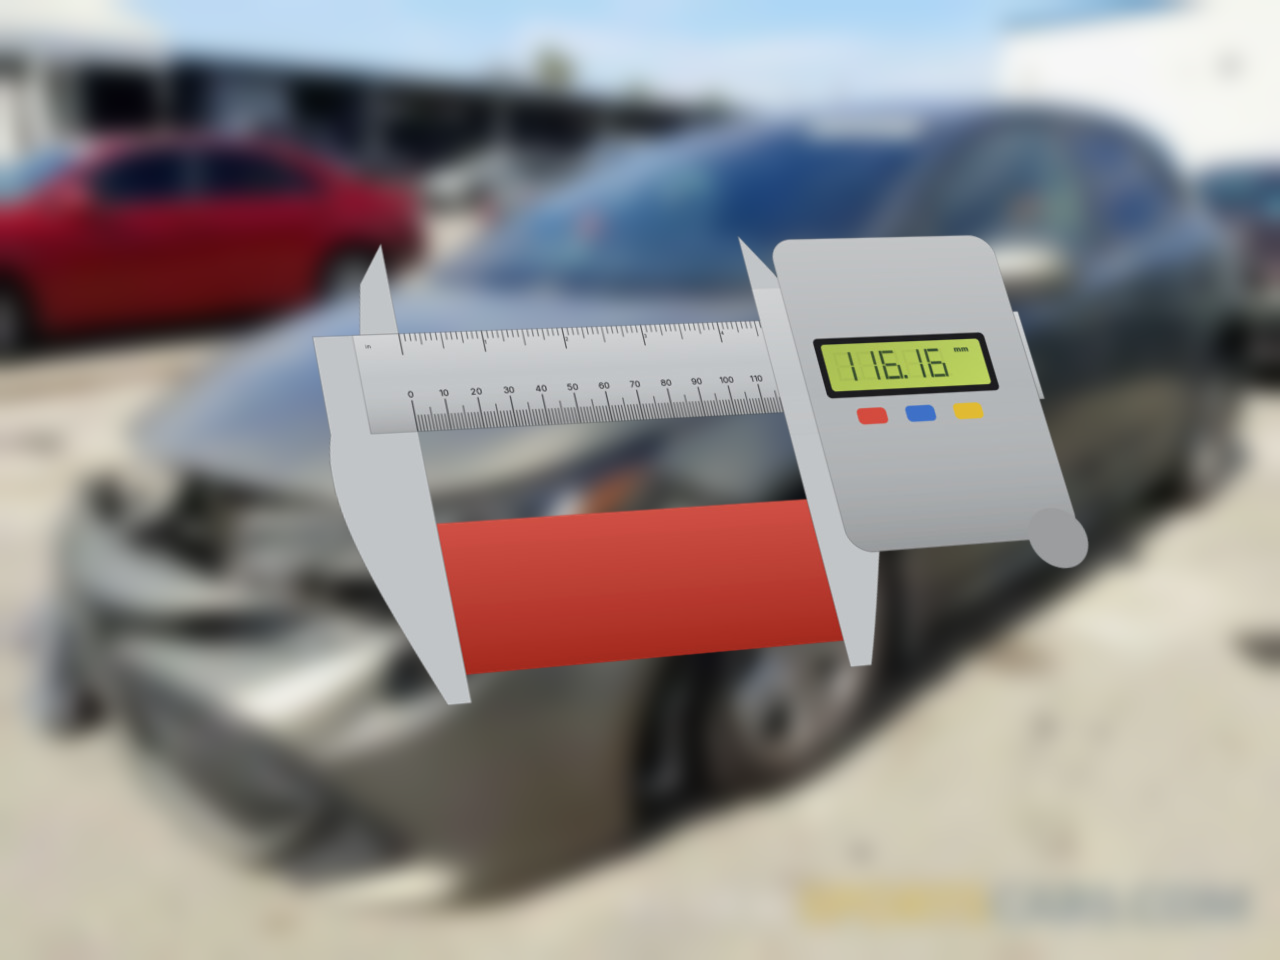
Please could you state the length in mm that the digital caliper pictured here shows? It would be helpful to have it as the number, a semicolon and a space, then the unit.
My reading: 116.16; mm
